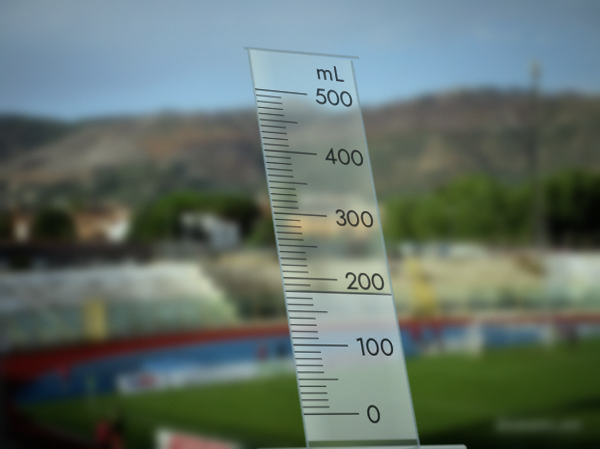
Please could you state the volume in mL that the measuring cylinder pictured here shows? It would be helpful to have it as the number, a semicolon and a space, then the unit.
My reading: 180; mL
